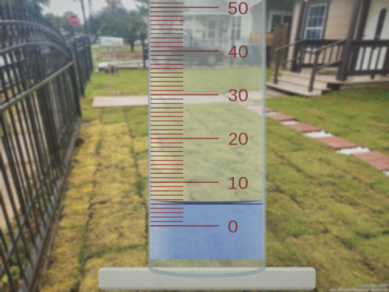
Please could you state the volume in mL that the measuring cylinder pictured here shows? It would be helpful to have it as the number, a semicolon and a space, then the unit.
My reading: 5; mL
